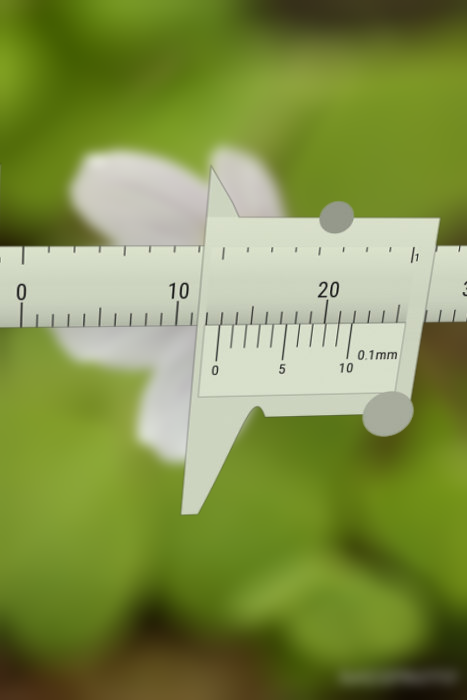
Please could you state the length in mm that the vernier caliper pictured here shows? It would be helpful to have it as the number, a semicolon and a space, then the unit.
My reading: 12.9; mm
